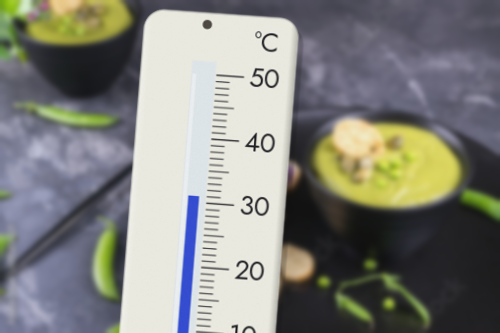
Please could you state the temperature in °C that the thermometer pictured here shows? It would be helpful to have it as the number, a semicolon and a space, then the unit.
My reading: 31; °C
